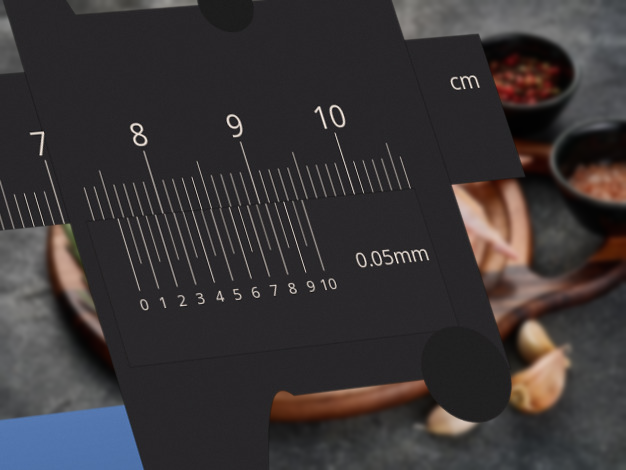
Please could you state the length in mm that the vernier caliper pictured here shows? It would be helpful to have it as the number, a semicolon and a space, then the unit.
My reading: 75.4; mm
